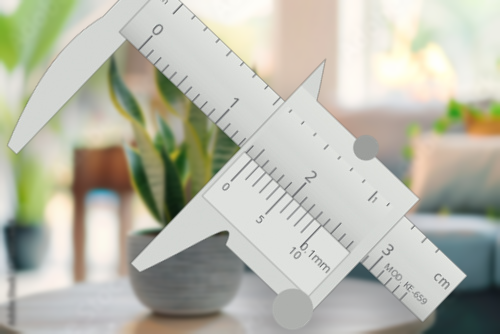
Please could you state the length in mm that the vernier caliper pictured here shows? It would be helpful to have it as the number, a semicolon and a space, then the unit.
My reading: 14.8; mm
